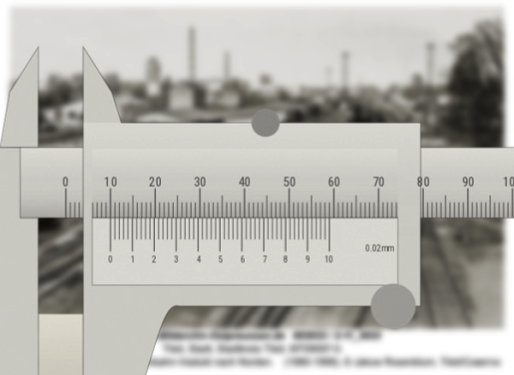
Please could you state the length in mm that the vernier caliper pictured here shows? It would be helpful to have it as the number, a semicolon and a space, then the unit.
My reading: 10.0; mm
